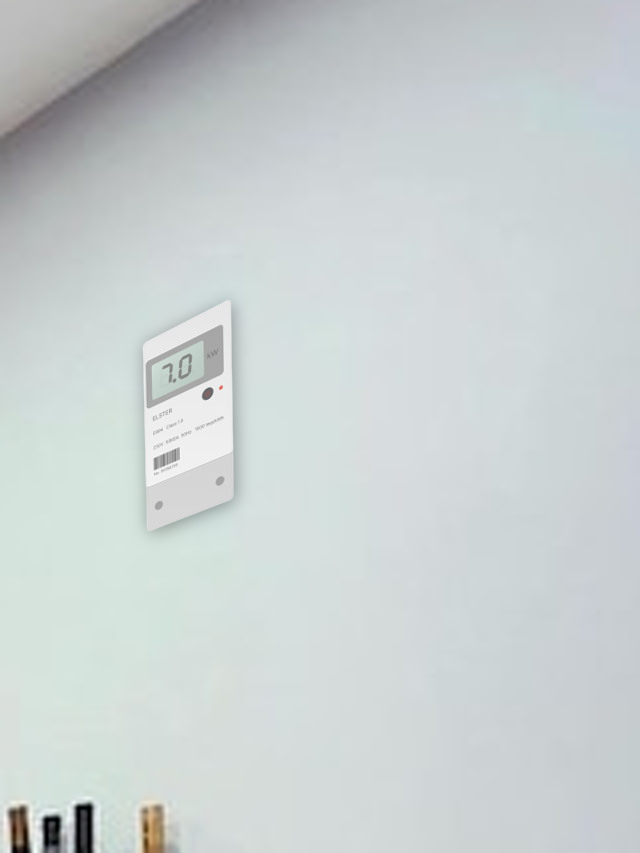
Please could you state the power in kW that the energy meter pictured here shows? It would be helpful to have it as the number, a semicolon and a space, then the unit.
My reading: 7.0; kW
